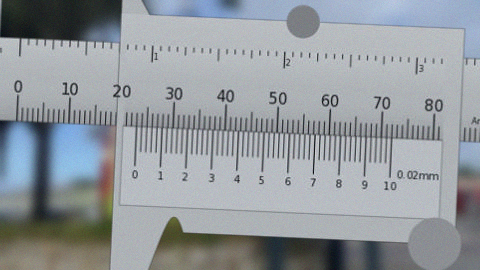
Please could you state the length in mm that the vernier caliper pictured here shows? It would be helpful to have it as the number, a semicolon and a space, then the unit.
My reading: 23.0; mm
